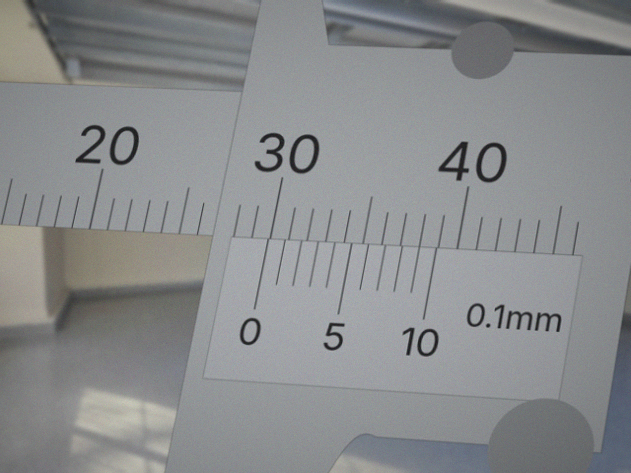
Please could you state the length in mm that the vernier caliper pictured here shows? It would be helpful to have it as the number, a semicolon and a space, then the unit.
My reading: 29.9; mm
